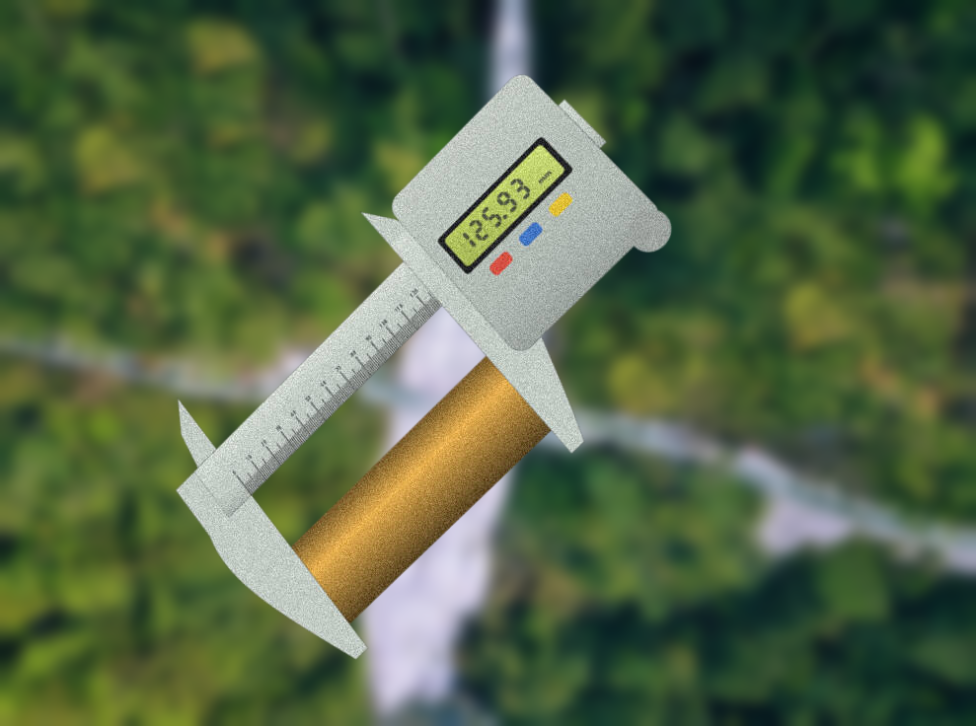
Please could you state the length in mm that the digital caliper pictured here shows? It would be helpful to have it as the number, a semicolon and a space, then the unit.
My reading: 125.93; mm
